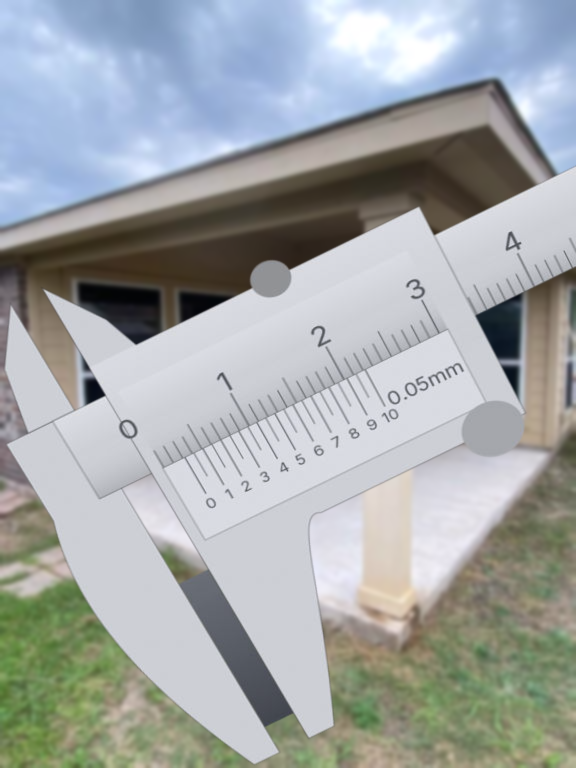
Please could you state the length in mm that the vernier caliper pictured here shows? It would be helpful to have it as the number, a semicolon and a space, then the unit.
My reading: 3.2; mm
